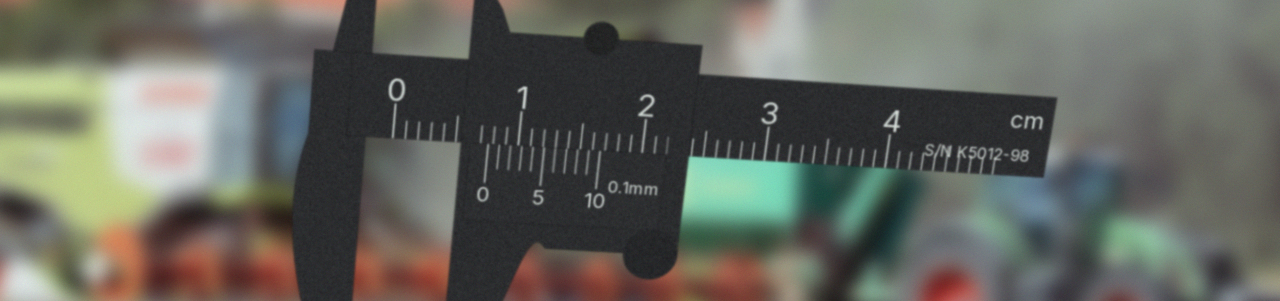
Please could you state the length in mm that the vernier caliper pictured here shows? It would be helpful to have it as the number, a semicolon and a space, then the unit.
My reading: 7.6; mm
